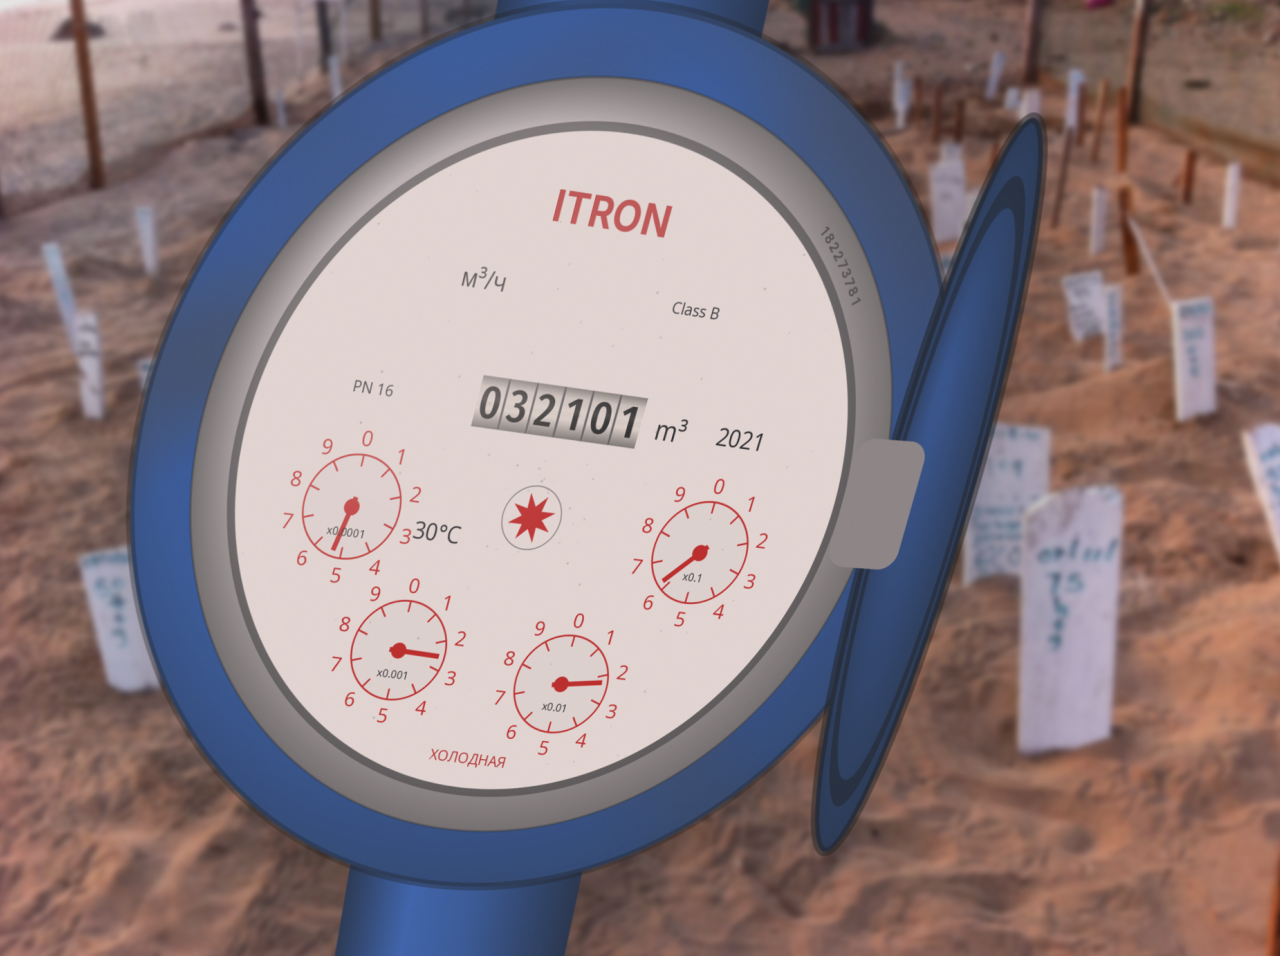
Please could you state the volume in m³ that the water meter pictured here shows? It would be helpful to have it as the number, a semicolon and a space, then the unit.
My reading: 32101.6225; m³
